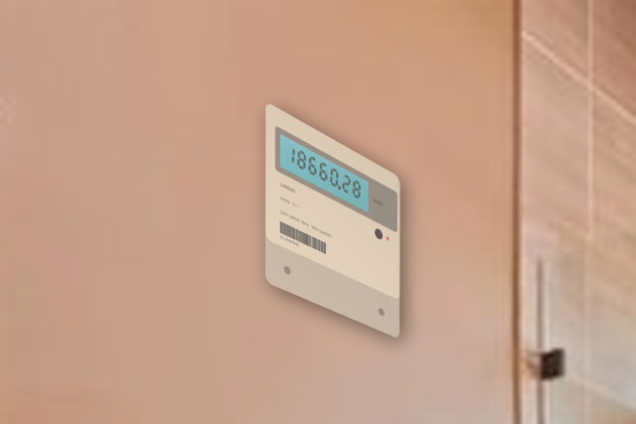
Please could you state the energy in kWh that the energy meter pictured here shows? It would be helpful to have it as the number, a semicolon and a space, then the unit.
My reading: 18660.28; kWh
